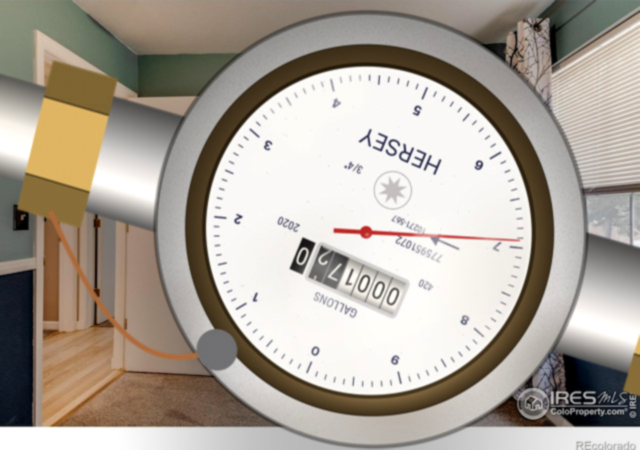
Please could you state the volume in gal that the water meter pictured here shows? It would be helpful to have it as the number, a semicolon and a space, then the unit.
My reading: 1716.9; gal
